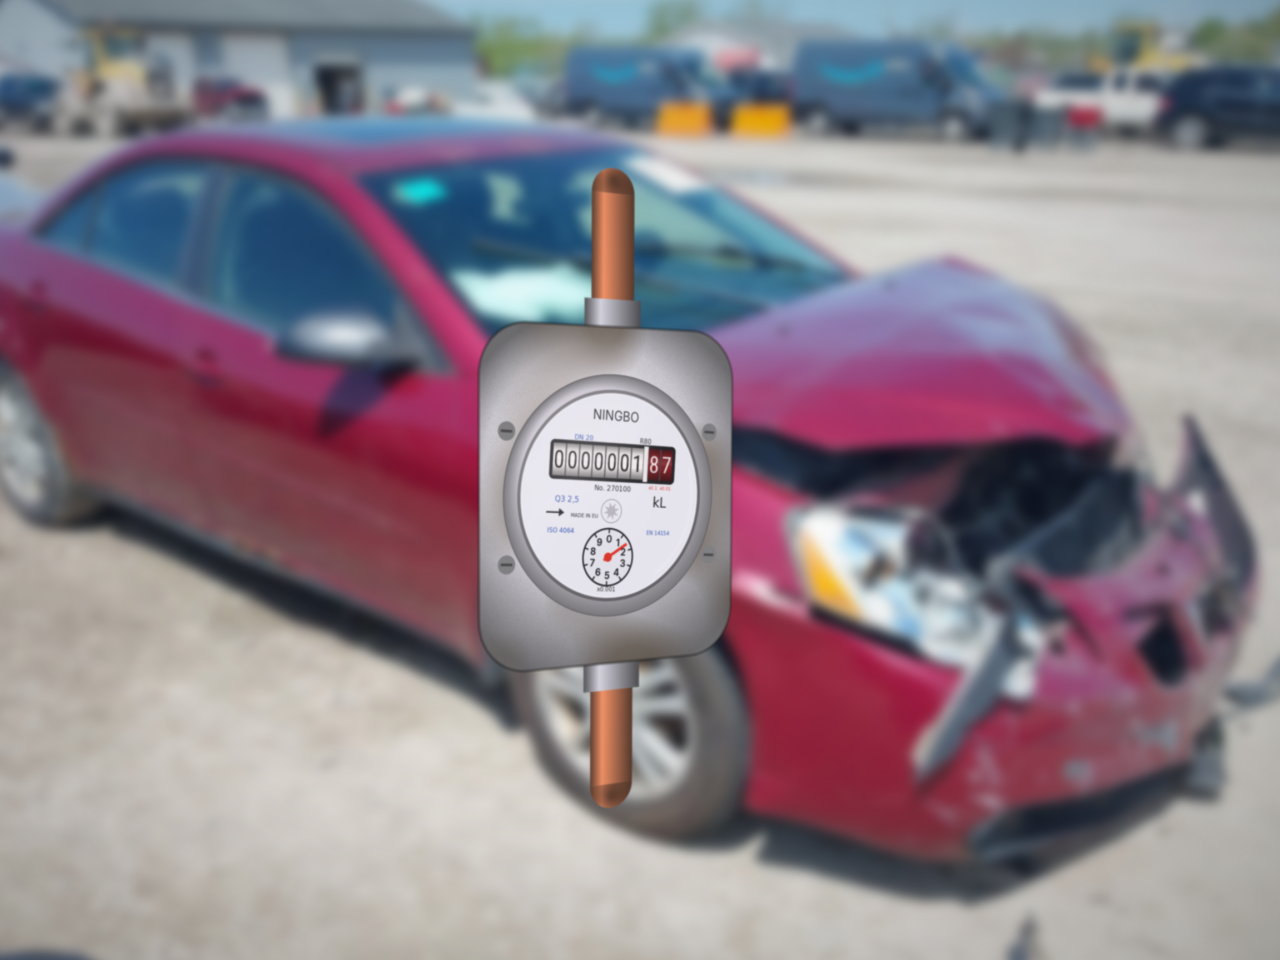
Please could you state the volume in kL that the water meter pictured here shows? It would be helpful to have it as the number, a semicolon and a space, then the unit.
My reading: 1.871; kL
